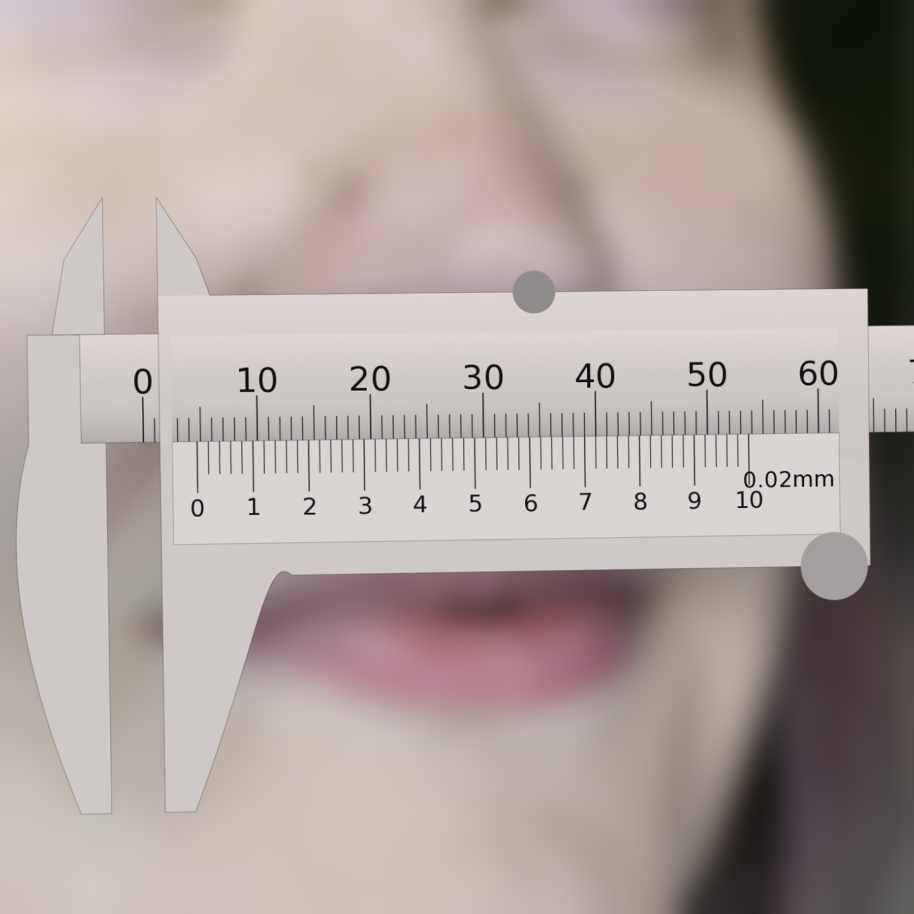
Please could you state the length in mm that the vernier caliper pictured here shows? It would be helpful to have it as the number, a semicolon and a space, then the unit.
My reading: 4.7; mm
